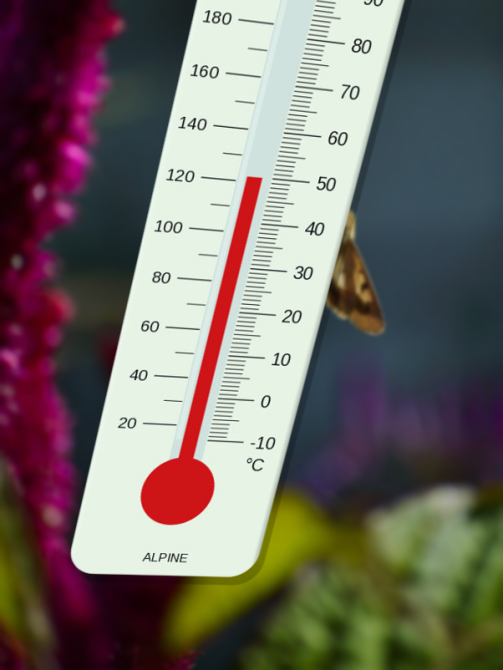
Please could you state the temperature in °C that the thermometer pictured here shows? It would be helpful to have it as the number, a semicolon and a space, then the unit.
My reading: 50; °C
